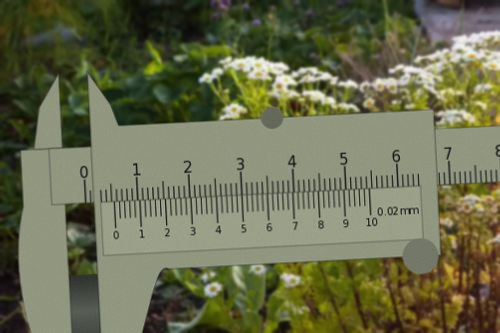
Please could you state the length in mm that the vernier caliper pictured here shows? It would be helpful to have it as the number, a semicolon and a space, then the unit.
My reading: 5.5; mm
